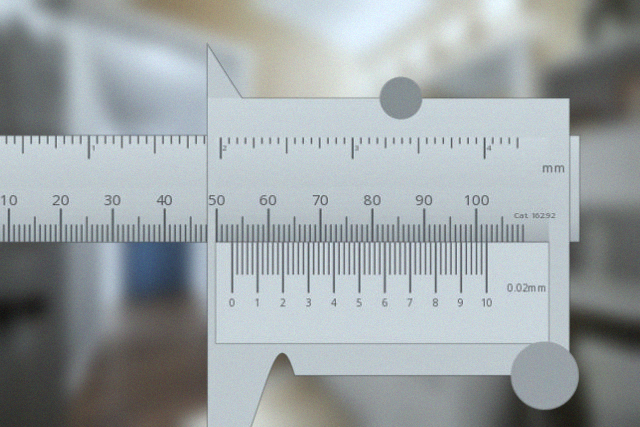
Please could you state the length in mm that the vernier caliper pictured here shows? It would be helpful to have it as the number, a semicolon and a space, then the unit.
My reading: 53.0; mm
